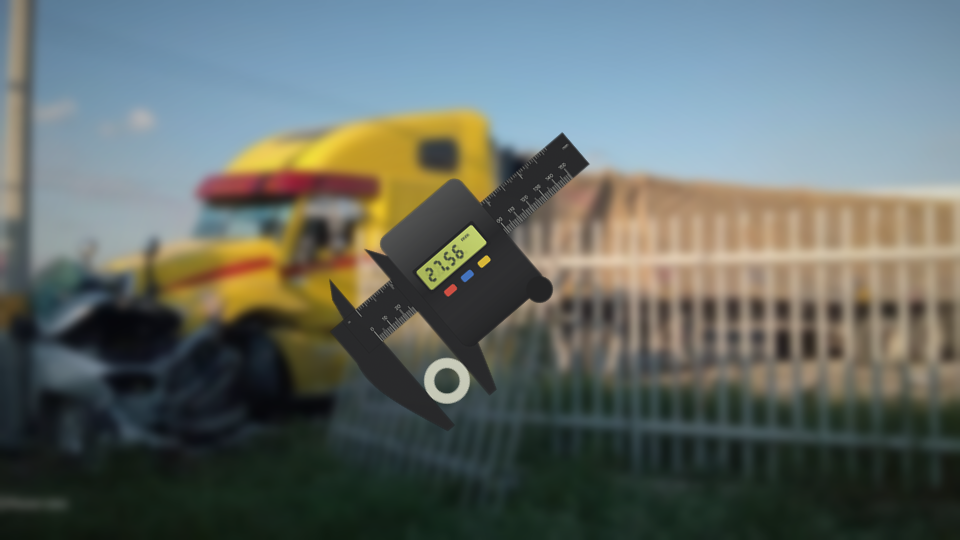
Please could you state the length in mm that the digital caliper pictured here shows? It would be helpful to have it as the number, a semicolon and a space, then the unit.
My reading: 27.56; mm
